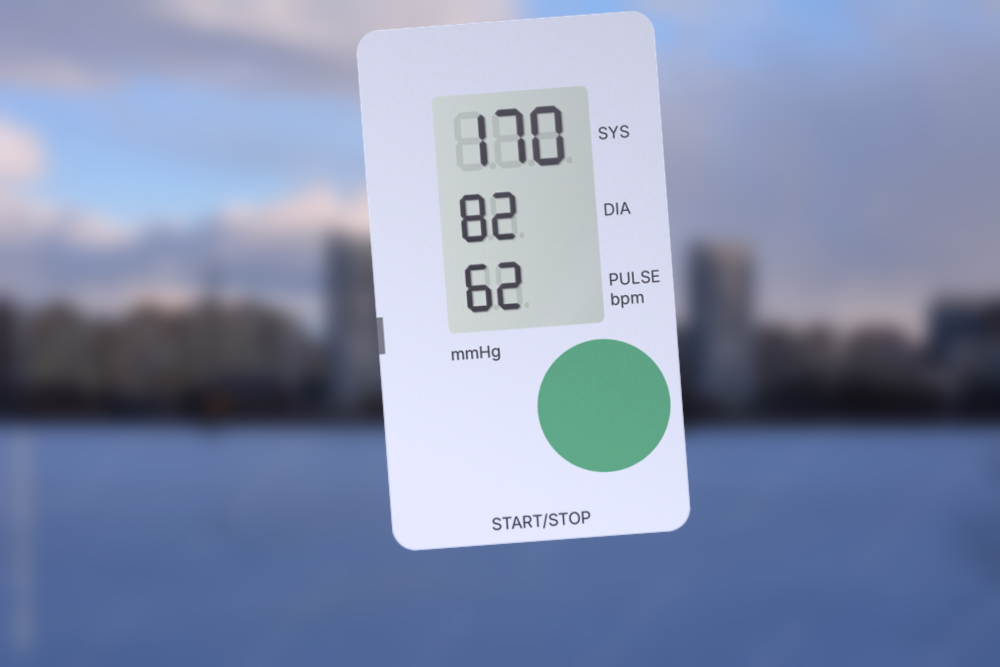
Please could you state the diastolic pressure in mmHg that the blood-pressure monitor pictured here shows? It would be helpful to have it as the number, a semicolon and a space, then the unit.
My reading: 82; mmHg
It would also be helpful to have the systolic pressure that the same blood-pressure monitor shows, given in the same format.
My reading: 170; mmHg
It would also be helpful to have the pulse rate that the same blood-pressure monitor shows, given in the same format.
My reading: 62; bpm
